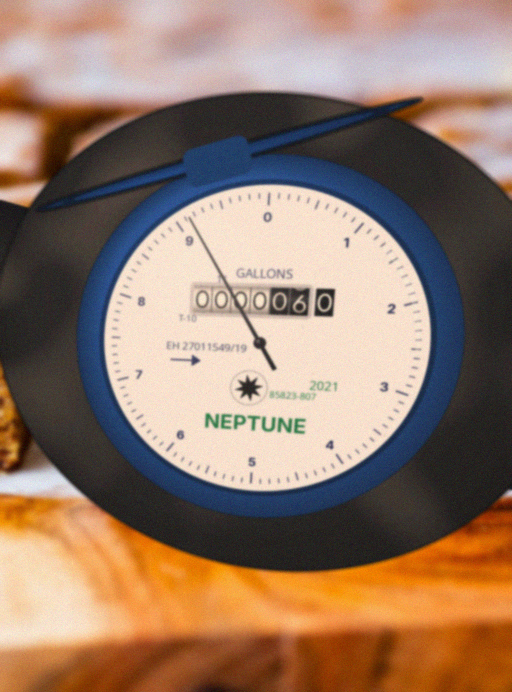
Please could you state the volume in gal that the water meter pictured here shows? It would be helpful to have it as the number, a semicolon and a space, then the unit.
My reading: 59.1; gal
